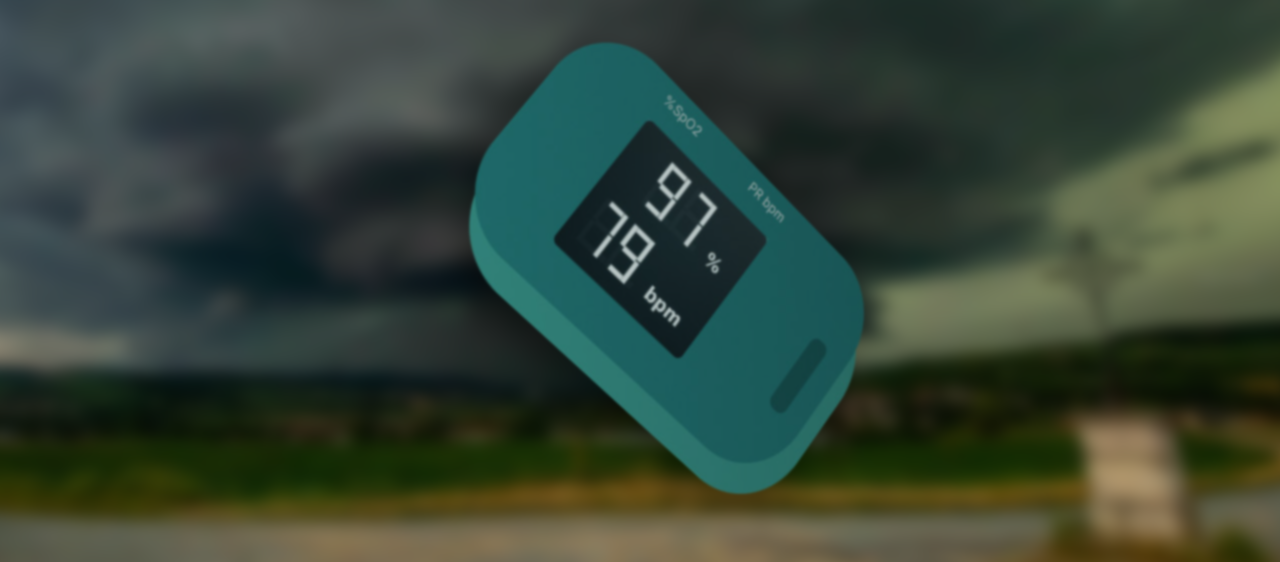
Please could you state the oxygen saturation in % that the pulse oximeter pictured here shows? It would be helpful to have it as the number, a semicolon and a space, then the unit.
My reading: 97; %
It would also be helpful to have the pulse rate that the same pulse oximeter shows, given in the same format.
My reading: 79; bpm
